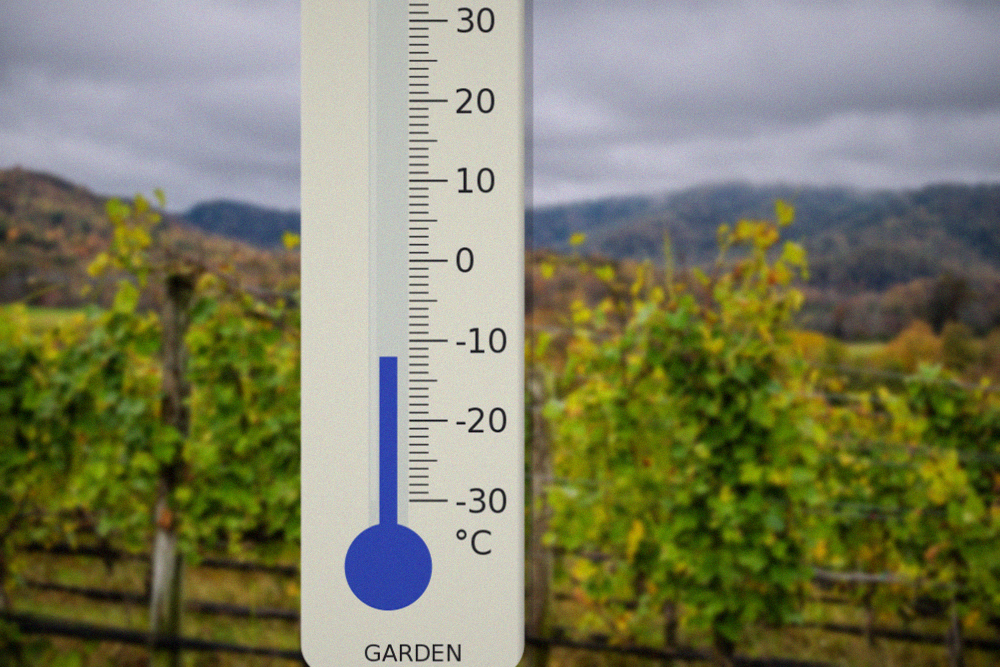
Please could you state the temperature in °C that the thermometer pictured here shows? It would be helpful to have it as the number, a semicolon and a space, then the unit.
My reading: -12; °C
